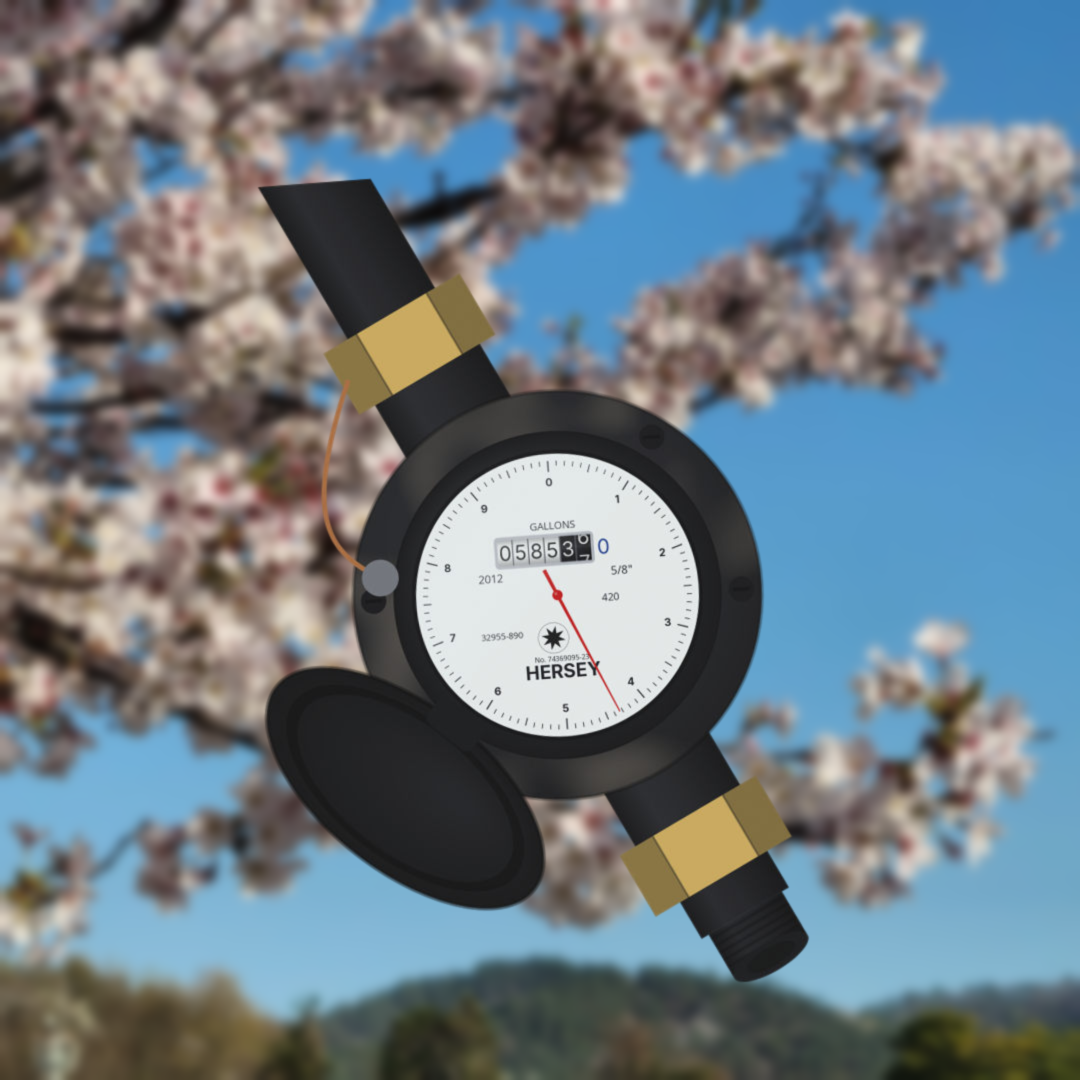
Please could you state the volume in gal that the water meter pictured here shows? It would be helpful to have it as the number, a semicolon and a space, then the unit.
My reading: 585364.3; gal
